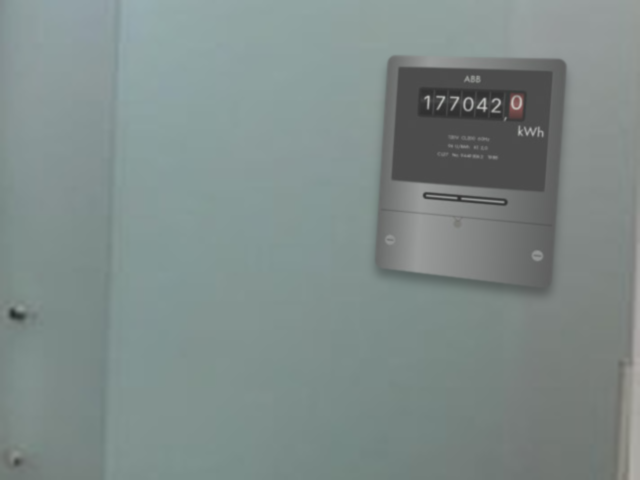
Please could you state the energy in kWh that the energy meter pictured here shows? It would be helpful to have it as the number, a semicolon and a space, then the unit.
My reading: 177042.0; kWh
